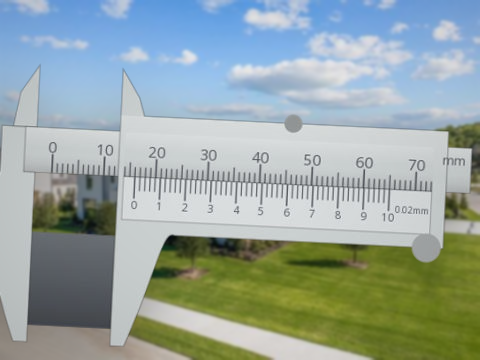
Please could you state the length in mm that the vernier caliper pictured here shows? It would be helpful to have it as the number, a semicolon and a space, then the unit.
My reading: 16.0; mm
